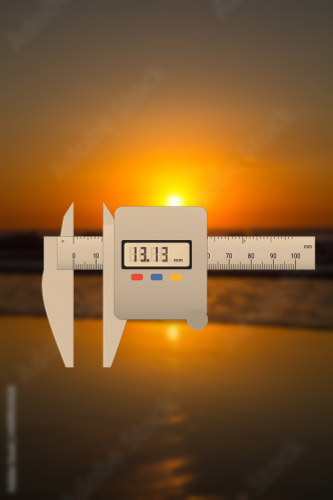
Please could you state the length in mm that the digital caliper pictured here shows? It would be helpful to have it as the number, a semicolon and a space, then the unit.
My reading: 13.13; mm
